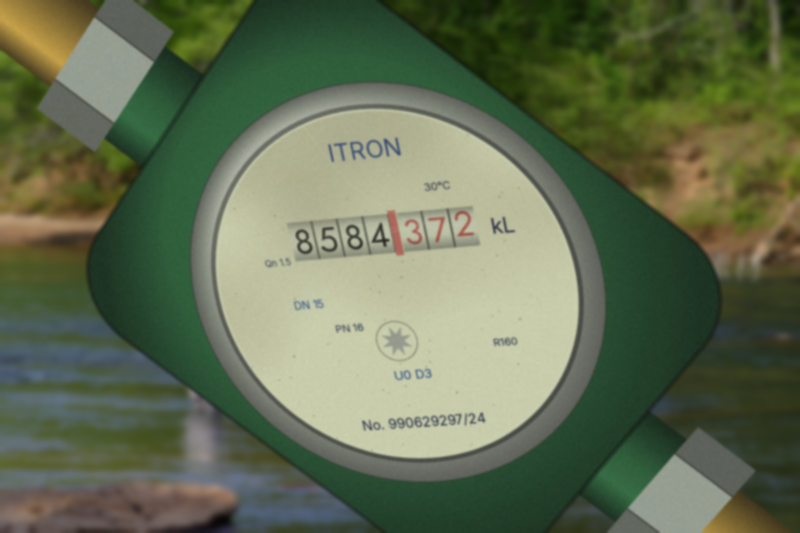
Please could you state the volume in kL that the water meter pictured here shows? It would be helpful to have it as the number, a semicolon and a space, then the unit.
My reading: 8584.372; kL
